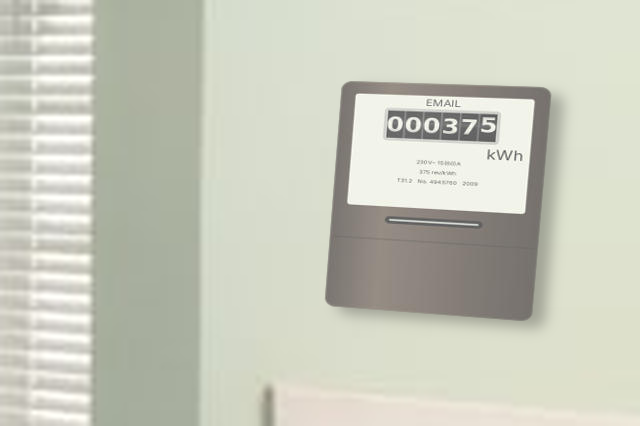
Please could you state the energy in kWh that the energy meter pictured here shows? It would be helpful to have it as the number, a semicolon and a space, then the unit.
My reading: 375; kWh
